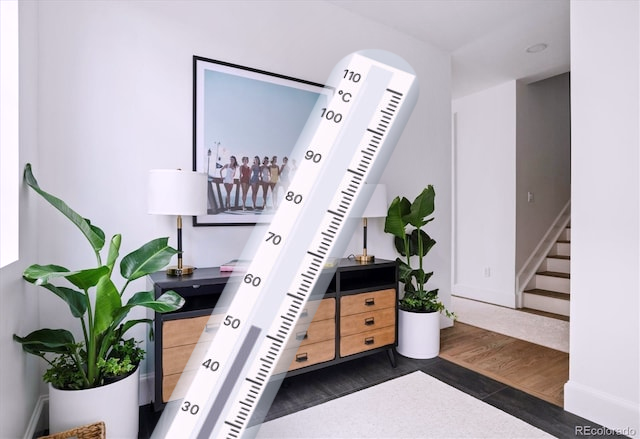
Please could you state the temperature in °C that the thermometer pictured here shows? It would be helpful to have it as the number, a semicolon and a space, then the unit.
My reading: 51; °C
